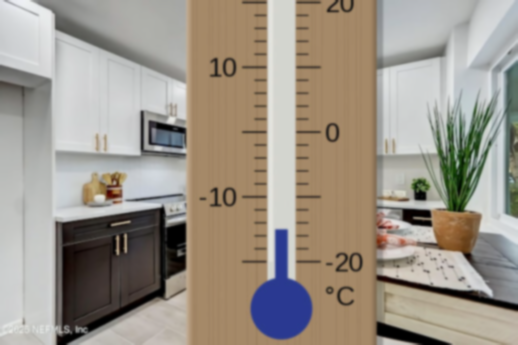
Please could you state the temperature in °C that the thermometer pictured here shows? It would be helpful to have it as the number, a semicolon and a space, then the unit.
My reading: -15; °C
